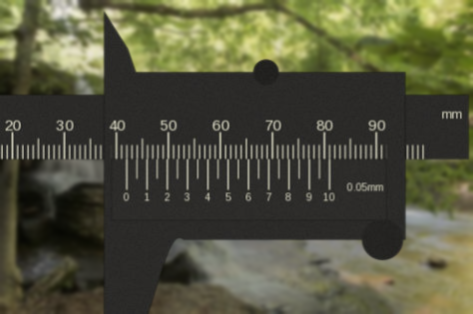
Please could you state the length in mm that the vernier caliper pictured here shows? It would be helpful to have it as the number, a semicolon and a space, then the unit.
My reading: 42.0; mm
